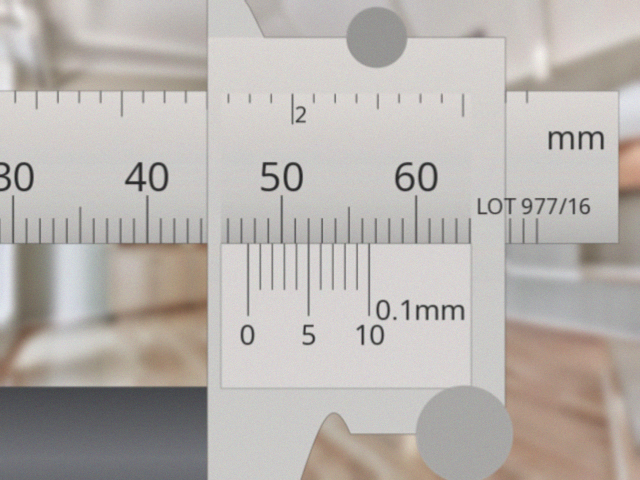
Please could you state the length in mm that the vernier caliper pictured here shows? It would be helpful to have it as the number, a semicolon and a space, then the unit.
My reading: 47.5; mm
